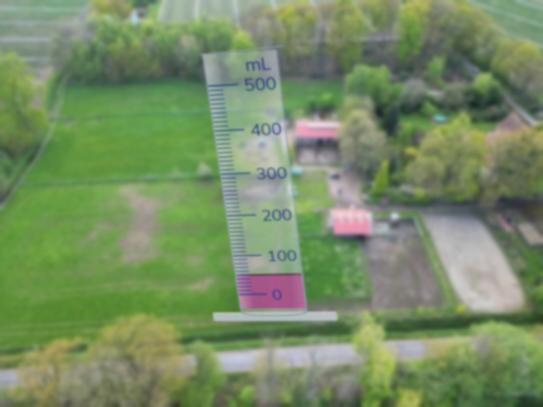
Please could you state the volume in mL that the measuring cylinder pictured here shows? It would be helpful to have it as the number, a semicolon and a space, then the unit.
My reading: 50; mL
